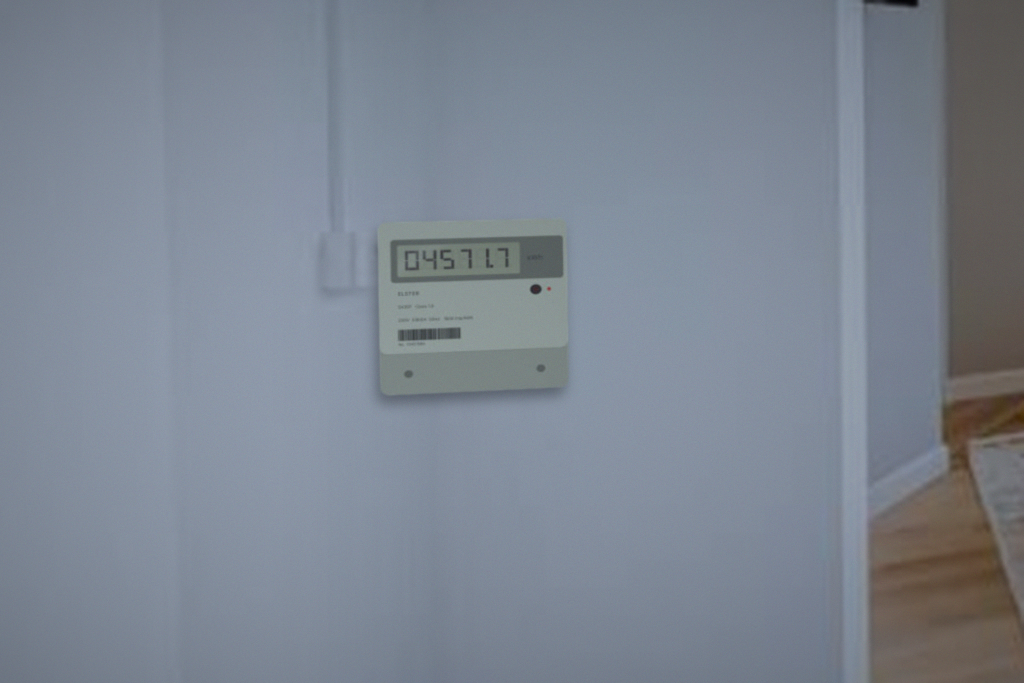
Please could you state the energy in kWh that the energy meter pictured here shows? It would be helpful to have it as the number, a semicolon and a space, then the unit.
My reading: 4571.7; kWh
